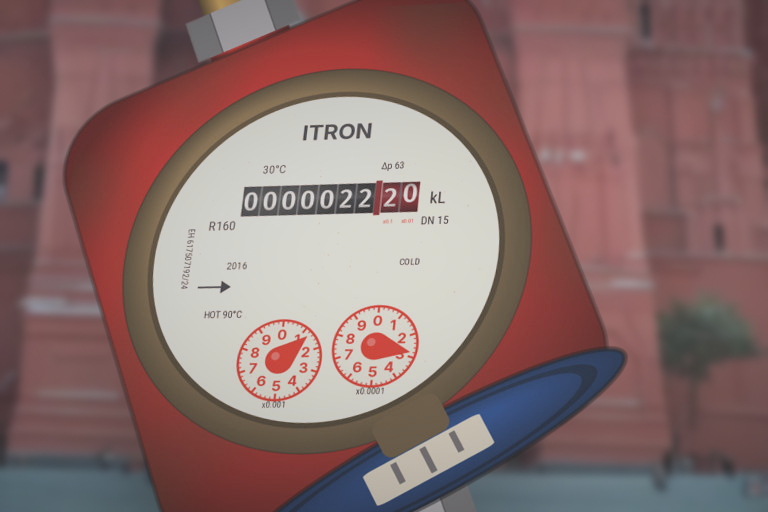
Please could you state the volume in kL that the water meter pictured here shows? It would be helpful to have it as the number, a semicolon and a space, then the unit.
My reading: 22.2012; kL
